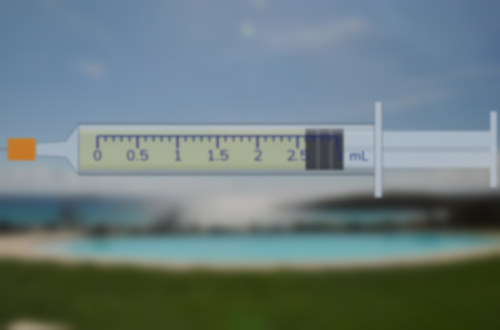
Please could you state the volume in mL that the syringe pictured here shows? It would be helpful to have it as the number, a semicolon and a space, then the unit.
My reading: 2.6; mL
